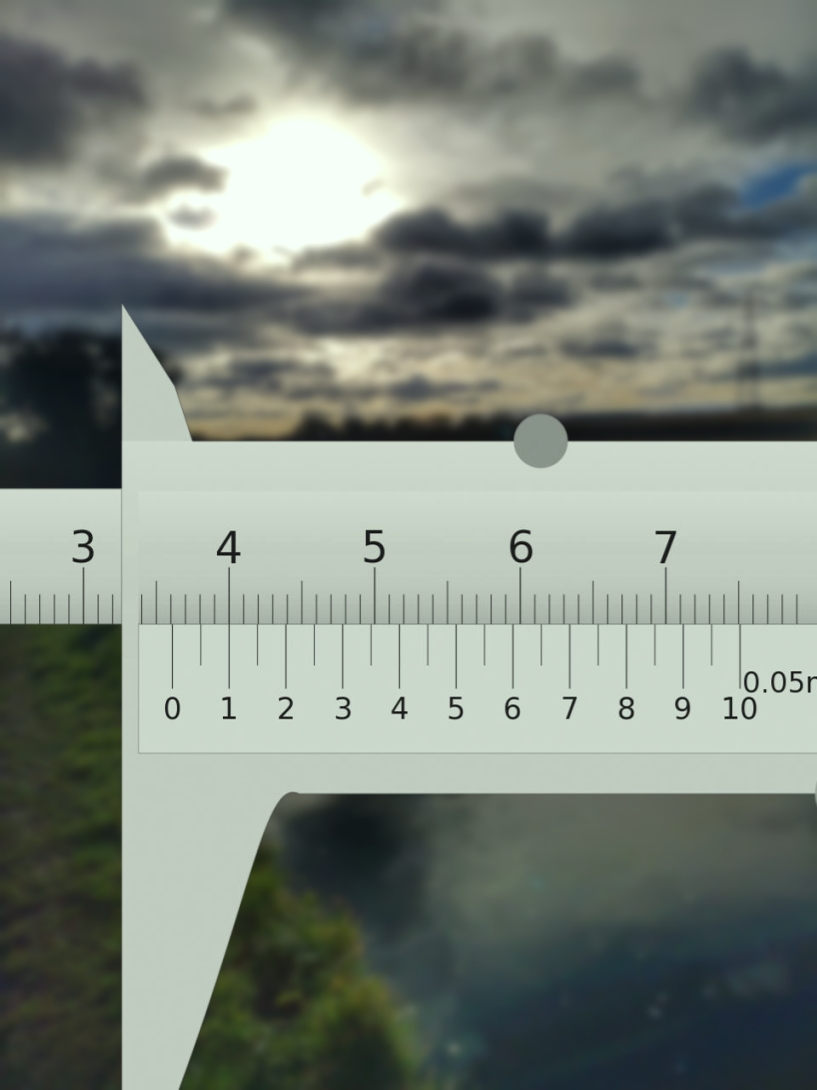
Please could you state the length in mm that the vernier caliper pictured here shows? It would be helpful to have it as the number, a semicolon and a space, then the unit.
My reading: 36.1; mm
